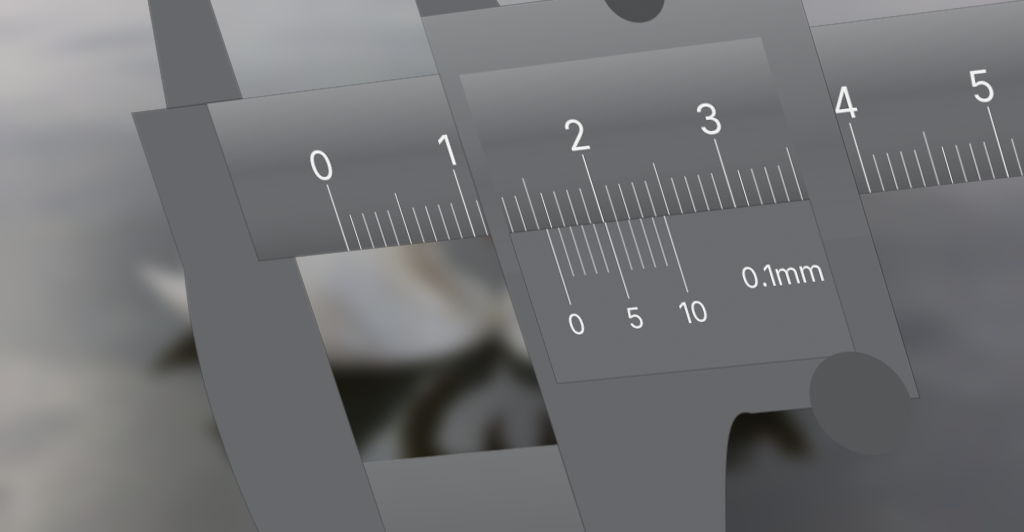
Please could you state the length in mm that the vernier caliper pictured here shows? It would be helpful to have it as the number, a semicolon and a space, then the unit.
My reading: 15.6; mm
